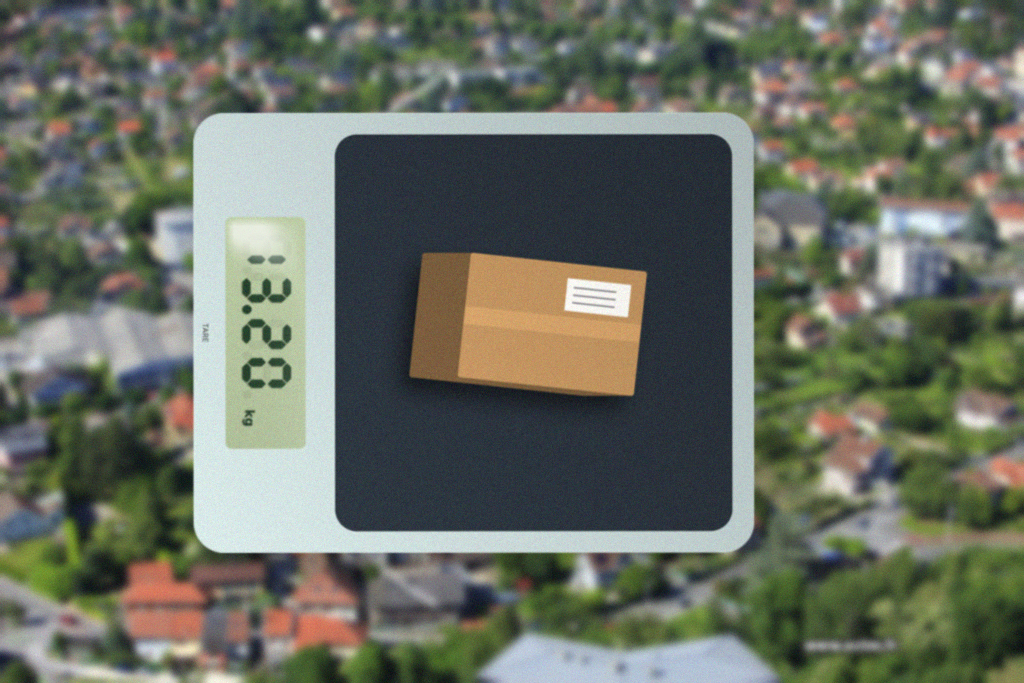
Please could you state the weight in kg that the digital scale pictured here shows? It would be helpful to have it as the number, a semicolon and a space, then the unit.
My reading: 13.20; kg
